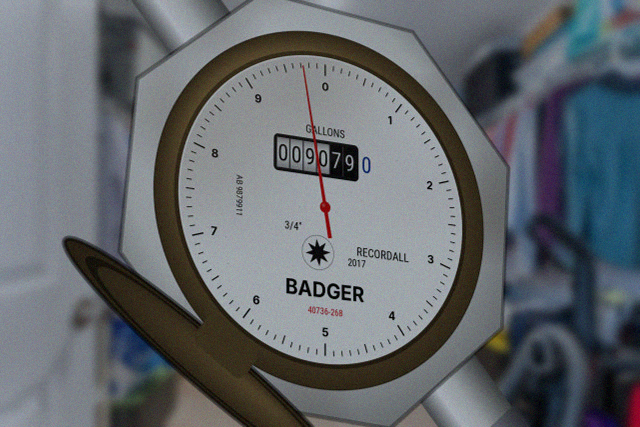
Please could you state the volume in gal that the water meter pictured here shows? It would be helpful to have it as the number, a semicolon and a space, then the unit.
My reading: 90789.7; gal
